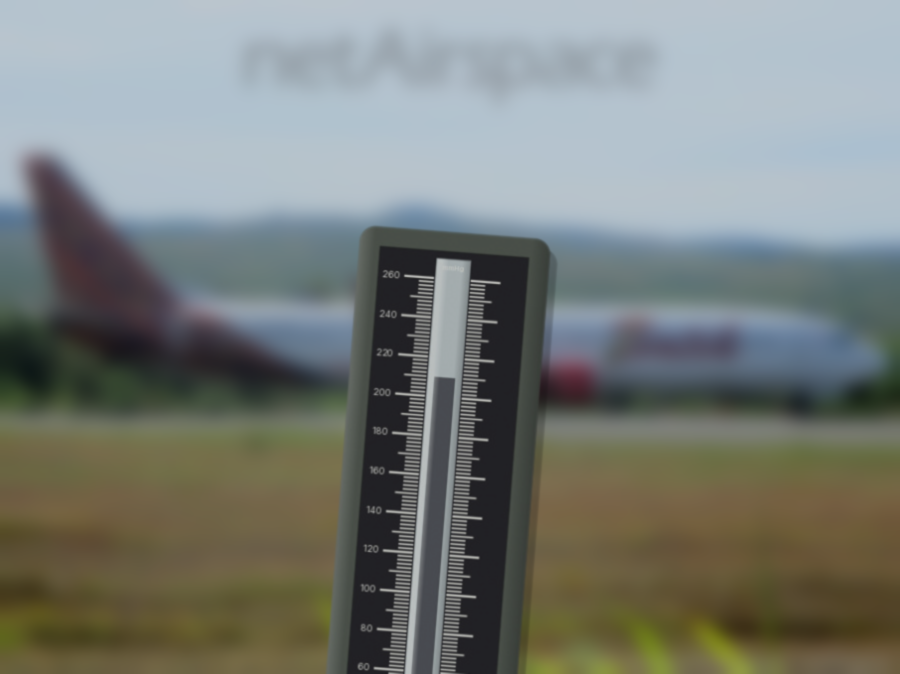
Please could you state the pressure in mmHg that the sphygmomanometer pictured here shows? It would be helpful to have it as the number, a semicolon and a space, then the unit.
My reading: 210; mmHg
